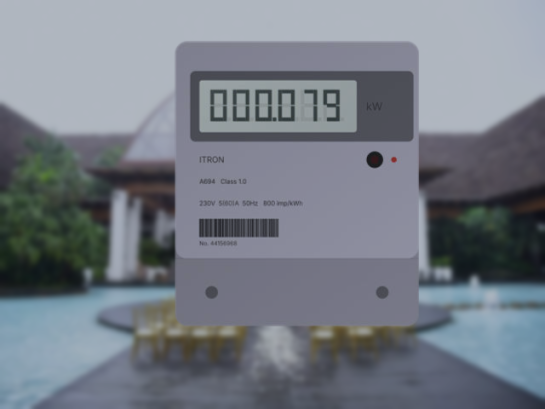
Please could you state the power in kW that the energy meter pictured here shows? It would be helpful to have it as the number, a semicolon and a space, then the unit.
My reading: 0.079; kW
